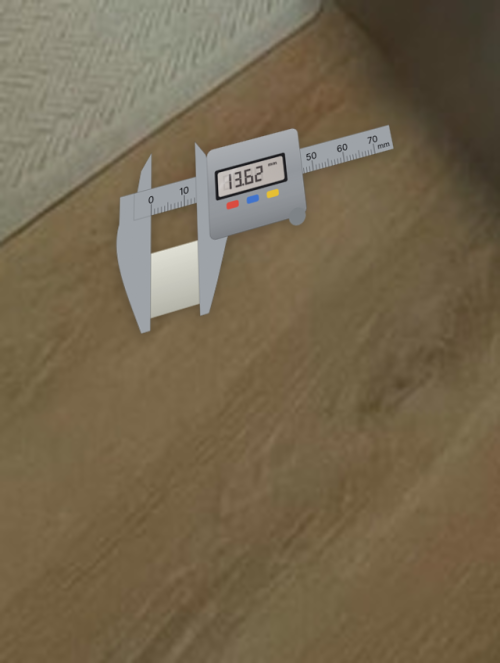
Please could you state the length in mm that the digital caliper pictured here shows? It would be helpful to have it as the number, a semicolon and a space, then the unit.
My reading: 13.62; mm
